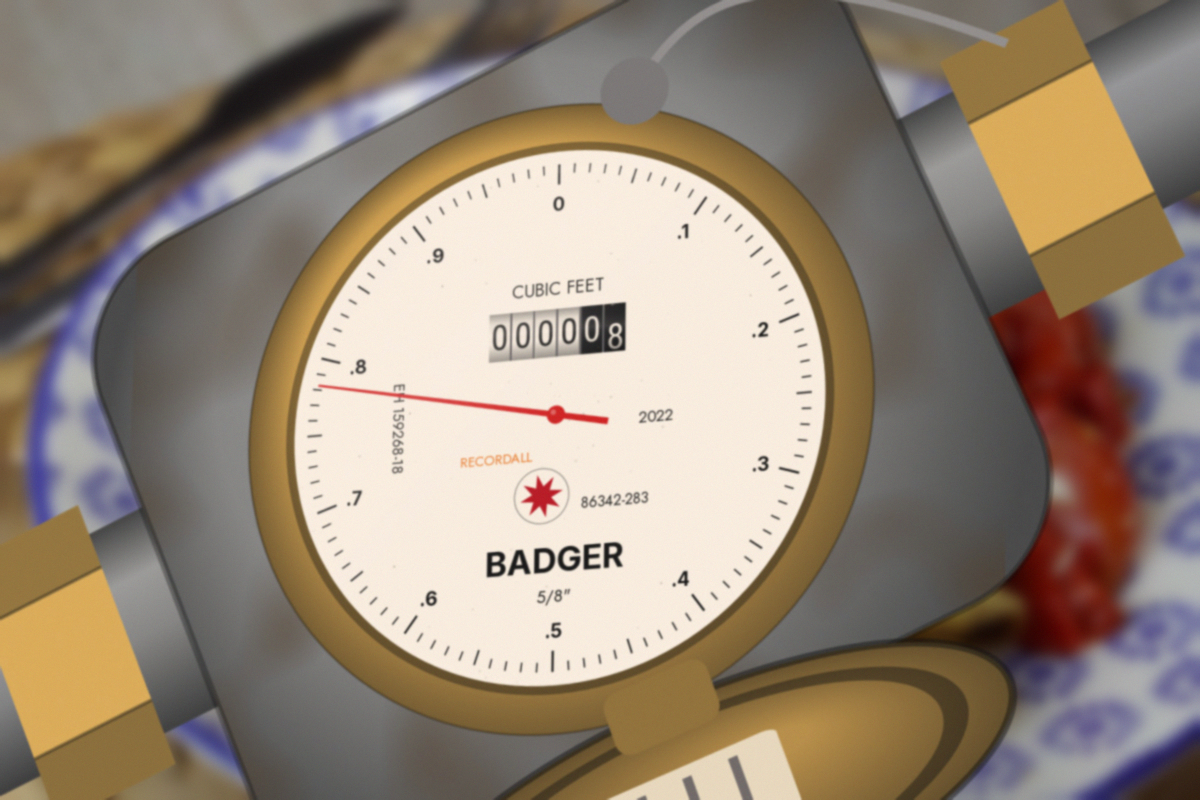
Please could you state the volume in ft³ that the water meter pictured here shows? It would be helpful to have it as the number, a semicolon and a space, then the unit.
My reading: 7.78; ft³
